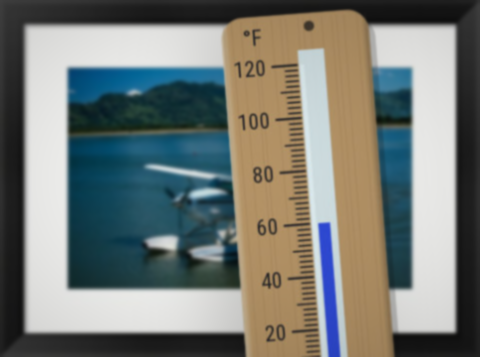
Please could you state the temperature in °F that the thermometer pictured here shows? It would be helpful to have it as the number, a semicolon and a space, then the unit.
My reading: 60; °F
